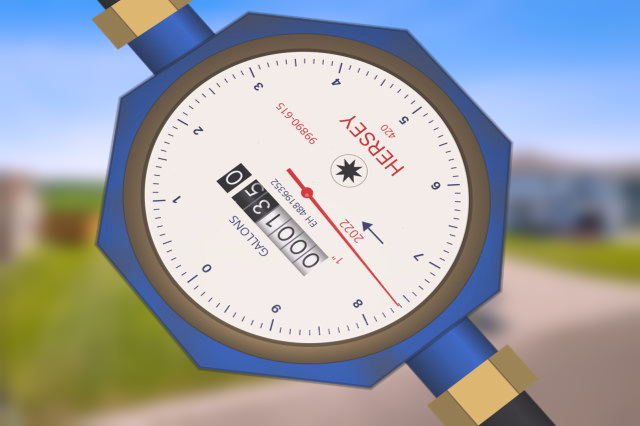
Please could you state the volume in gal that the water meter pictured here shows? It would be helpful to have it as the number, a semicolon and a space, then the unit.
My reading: 1347.6; gal
